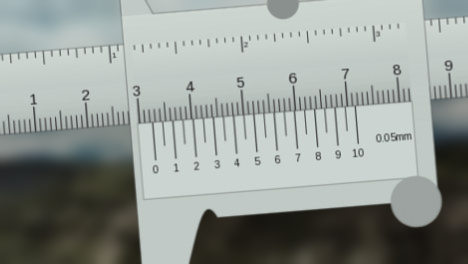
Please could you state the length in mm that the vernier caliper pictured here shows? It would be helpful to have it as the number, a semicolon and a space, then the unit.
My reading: 32.5; mm
